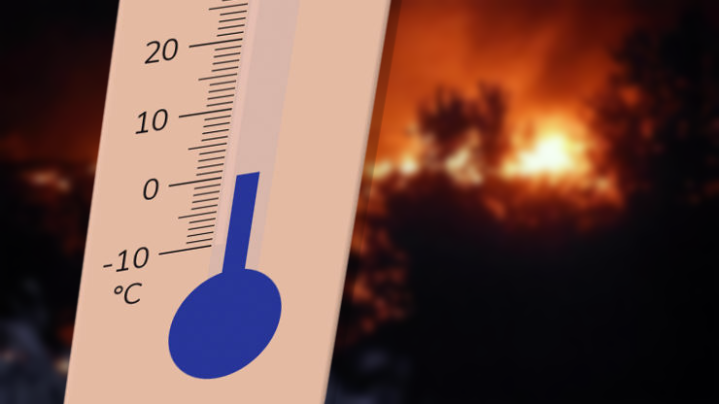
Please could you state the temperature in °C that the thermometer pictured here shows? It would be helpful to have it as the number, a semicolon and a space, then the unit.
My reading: 0; °C
